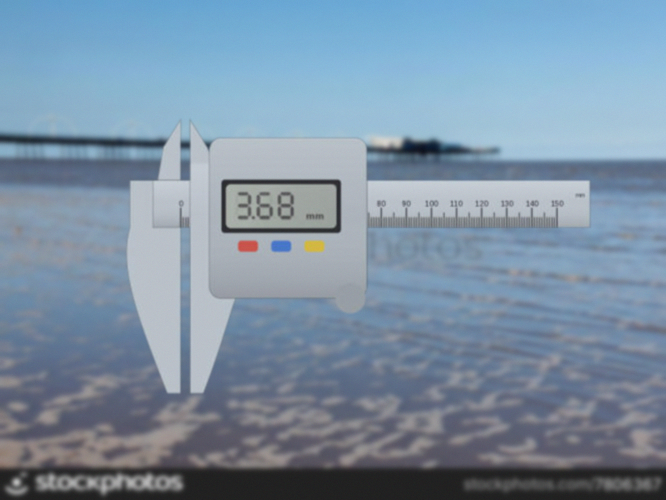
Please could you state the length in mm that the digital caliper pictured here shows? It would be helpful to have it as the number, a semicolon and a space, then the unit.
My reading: 3.68; mm
